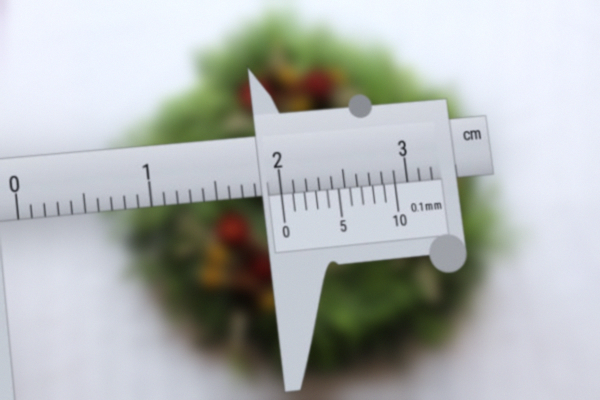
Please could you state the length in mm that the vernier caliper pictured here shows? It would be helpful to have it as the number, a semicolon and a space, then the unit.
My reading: 20.0; mm
